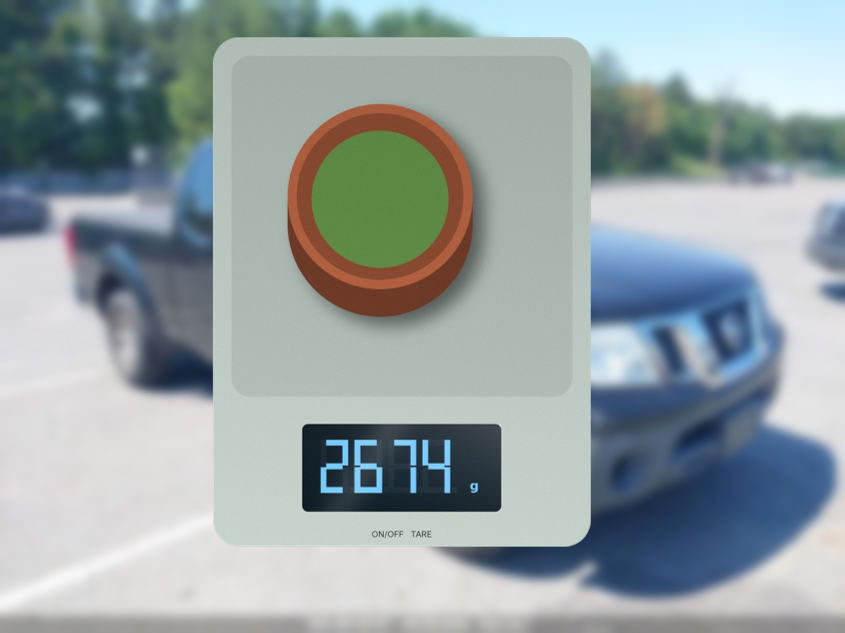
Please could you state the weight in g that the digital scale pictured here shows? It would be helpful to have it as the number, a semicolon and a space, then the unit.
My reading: 2674; g
